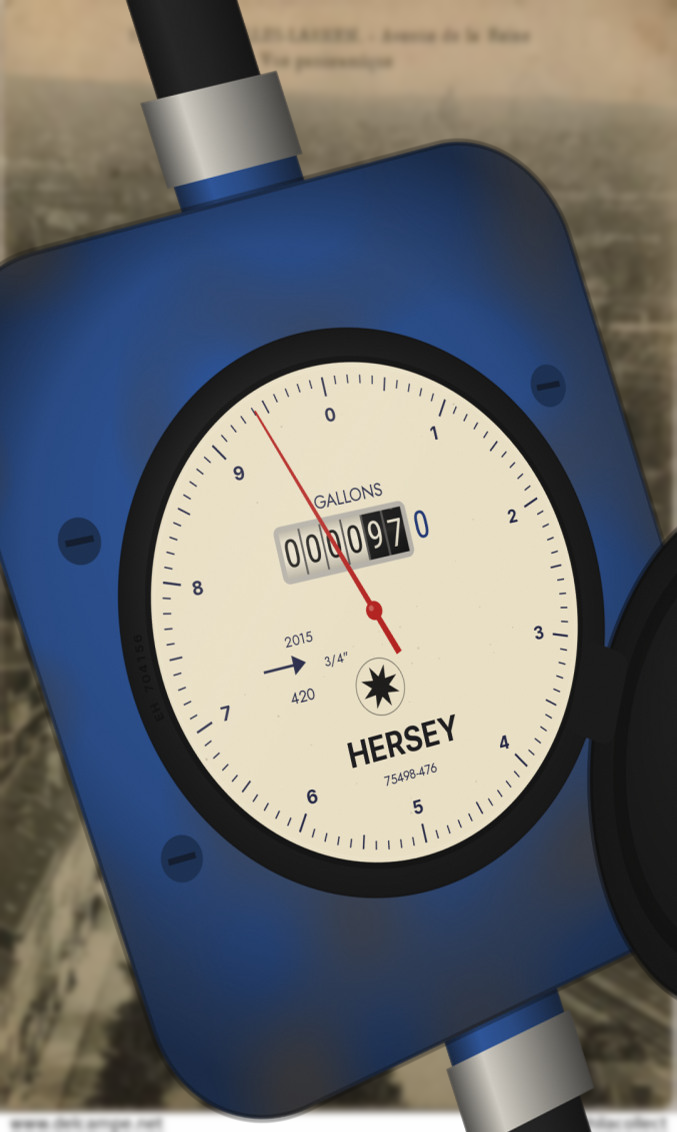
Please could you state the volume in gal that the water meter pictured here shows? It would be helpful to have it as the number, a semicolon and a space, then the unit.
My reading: 969.4; gal
